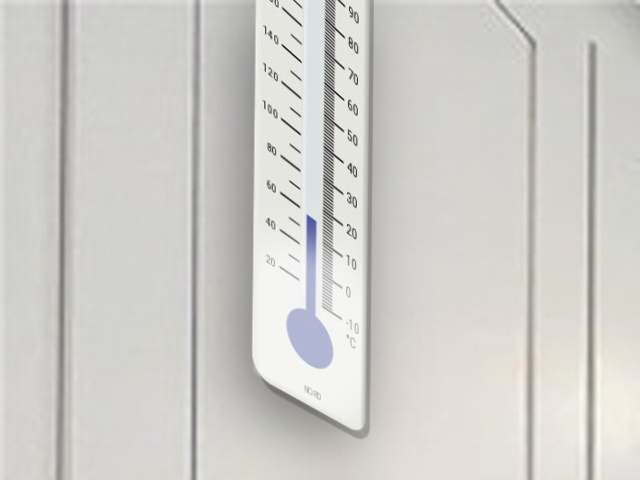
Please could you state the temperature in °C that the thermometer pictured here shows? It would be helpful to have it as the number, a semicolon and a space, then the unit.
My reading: 15; °C
